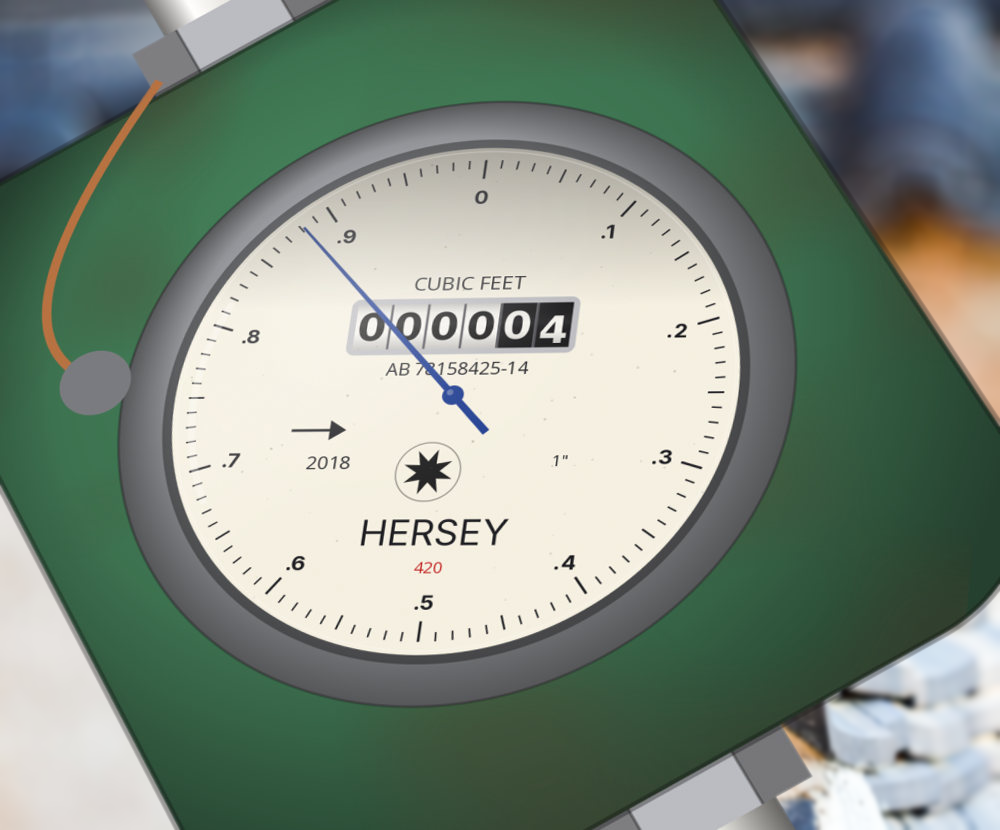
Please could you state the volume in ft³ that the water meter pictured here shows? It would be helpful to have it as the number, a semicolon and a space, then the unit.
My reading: 3.88; ft³
